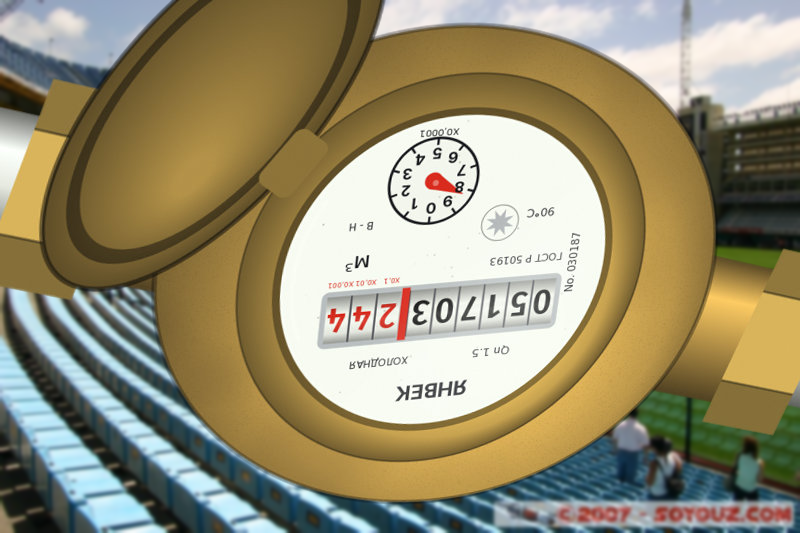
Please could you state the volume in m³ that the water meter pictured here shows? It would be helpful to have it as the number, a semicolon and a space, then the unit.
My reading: 51703.2448; m³
